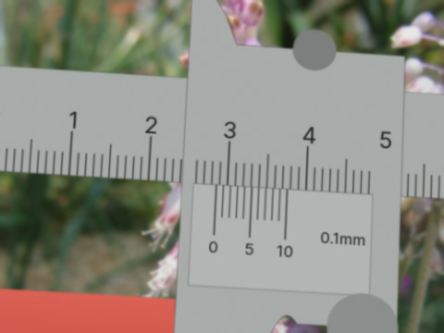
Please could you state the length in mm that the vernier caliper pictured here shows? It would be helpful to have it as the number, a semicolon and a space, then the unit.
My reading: 28.6; mm
